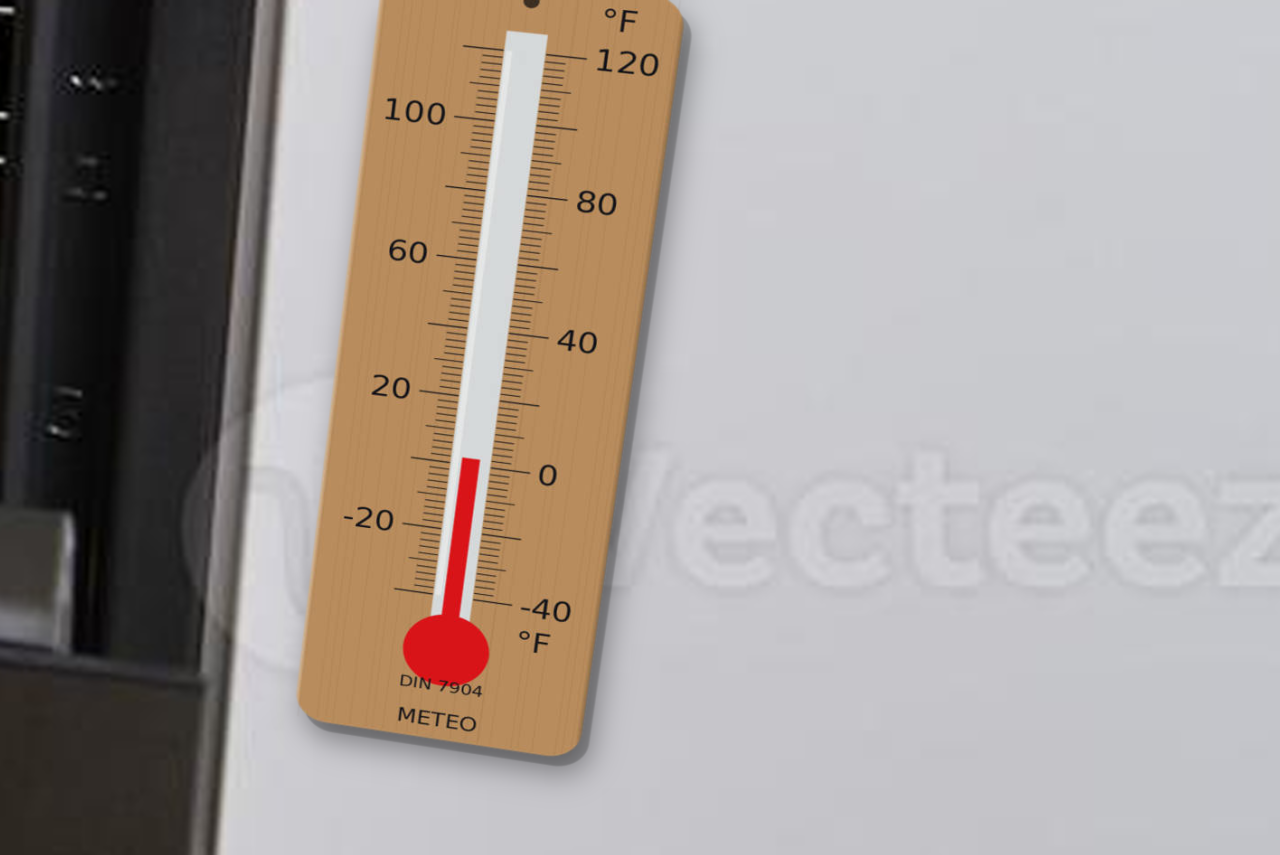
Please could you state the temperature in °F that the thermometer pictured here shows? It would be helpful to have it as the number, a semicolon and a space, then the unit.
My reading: 2; °F
